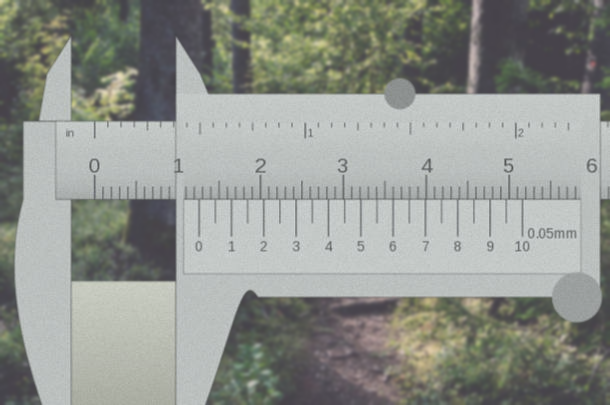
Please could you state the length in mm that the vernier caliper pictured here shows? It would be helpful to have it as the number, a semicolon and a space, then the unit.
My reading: 12.6; mm
